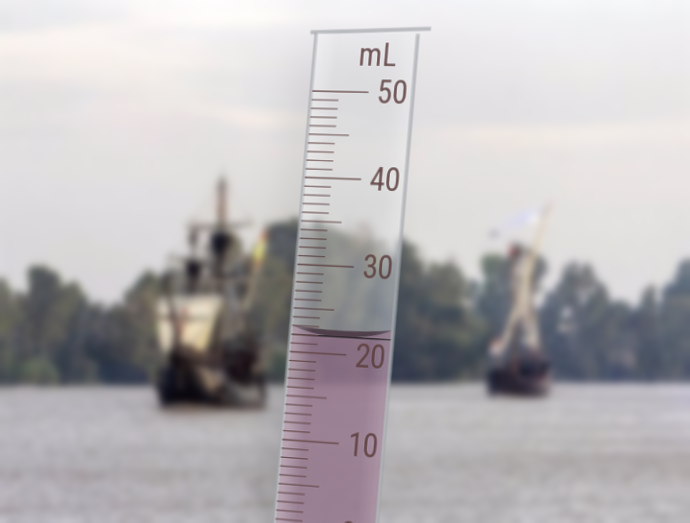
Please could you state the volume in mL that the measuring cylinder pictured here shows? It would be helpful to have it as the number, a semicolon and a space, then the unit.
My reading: 22; mL
